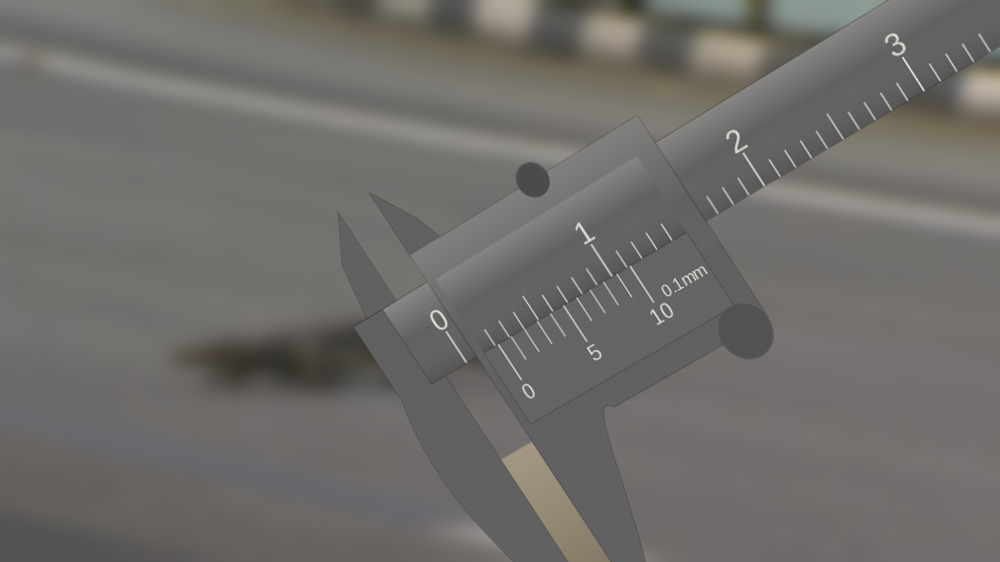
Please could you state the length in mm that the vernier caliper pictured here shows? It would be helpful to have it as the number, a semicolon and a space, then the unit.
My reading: 2.2; mm
